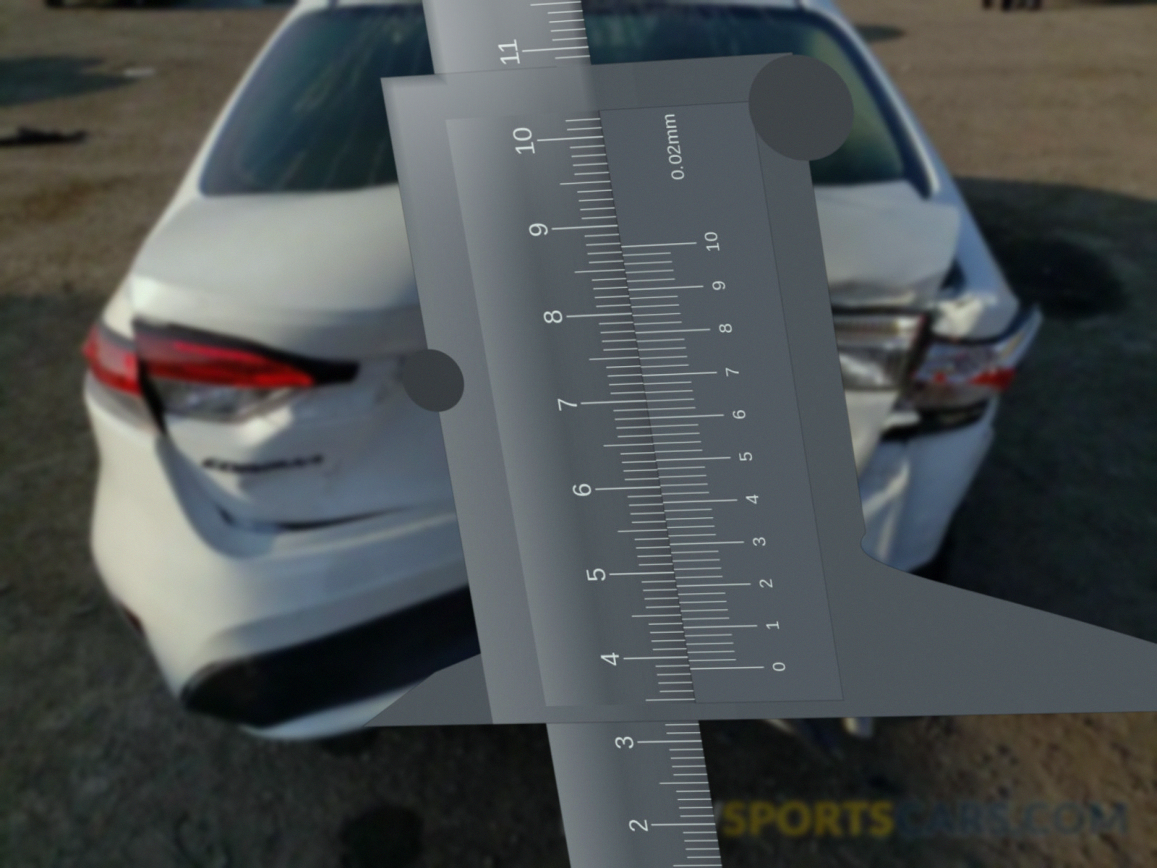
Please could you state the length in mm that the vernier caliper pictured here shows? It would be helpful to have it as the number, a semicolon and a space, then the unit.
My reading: 38.6; mm
